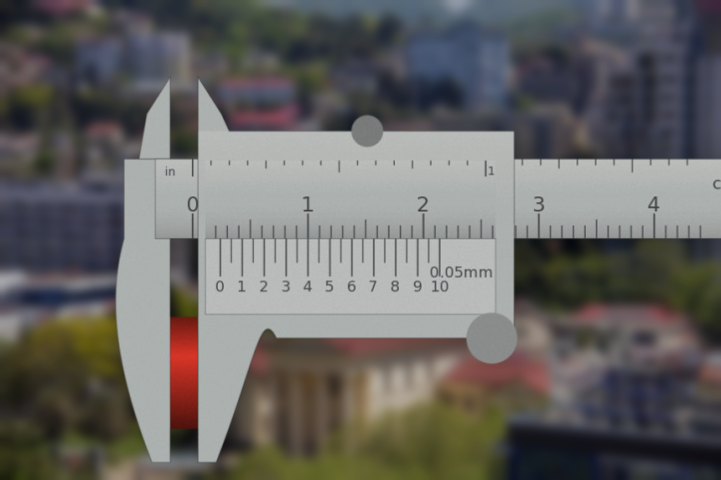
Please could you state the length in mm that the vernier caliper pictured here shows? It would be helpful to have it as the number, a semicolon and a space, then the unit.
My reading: 2.4; mm
